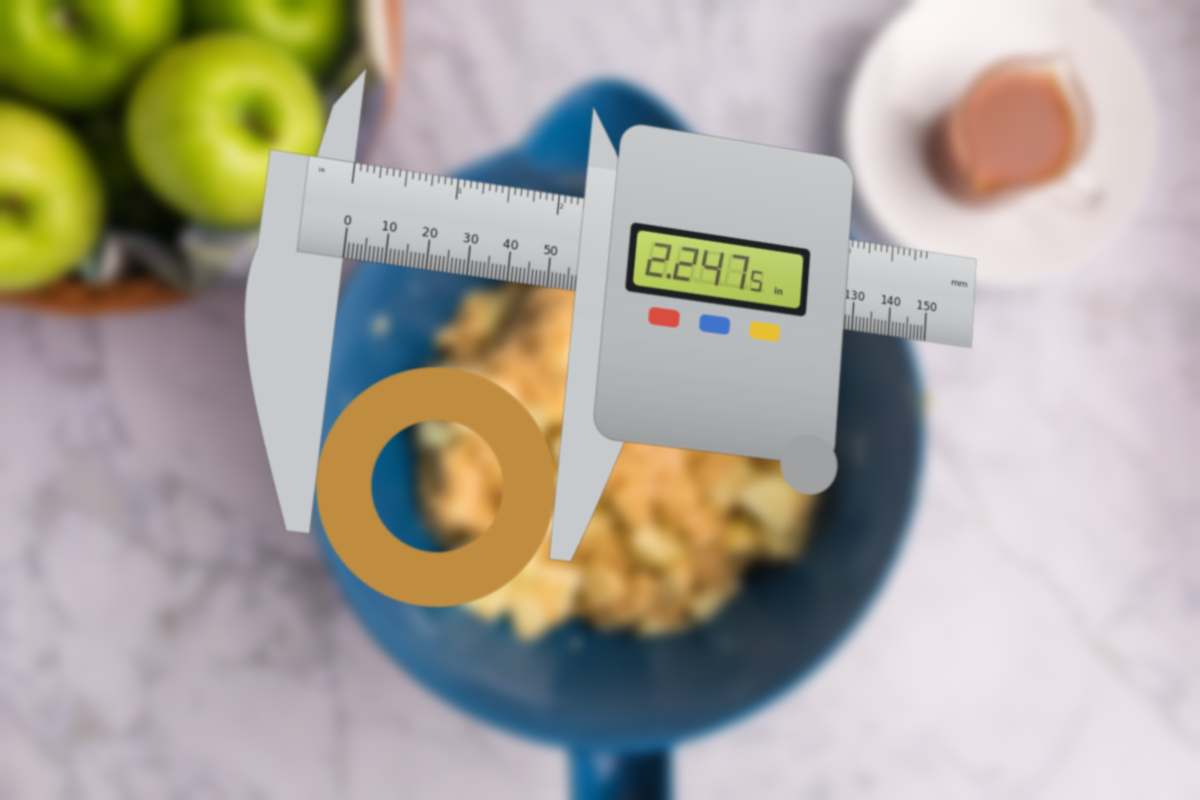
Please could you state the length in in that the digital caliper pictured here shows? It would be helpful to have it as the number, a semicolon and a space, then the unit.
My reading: 2.2475; in
